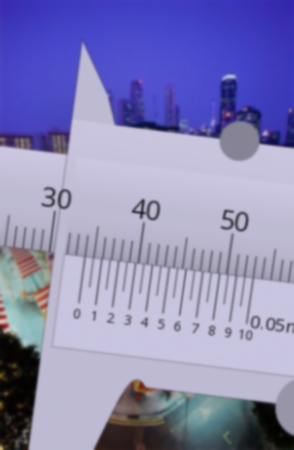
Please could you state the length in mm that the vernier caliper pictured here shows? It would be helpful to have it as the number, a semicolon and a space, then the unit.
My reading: 34.0; mm
